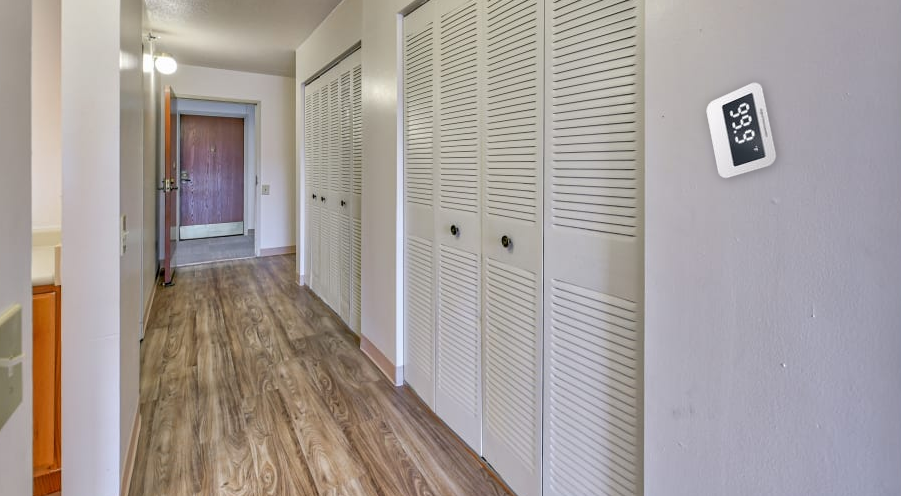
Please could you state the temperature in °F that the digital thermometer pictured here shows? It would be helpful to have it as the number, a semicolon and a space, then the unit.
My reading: 99.9; °F
